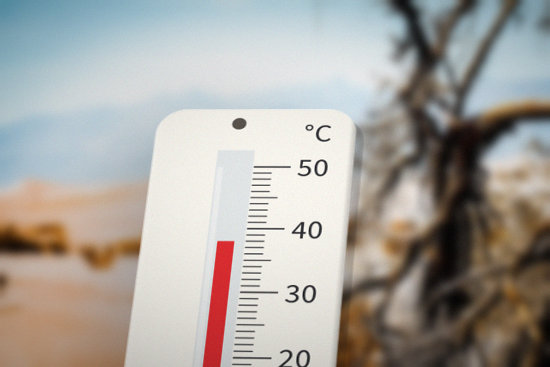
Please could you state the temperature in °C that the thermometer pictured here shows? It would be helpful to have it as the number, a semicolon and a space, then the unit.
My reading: 38; °C
